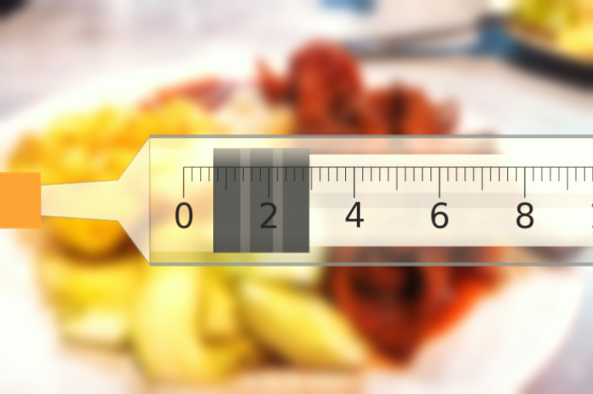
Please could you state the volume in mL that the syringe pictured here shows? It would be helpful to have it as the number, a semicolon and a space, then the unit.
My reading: 0.7; mL
